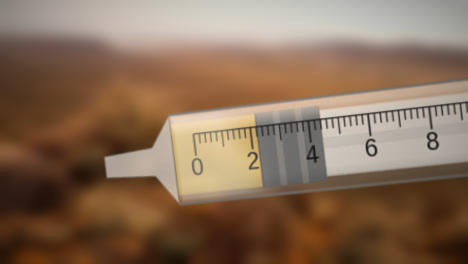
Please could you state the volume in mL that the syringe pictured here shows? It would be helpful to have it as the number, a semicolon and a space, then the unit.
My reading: 2.2; mL
